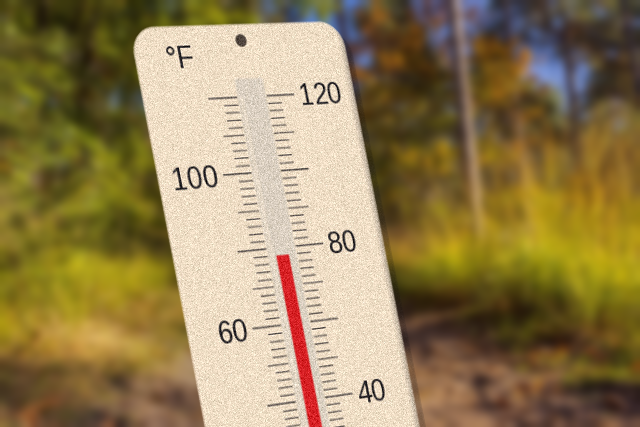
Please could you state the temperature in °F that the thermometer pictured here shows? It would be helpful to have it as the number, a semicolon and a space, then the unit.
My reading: 78; °F
